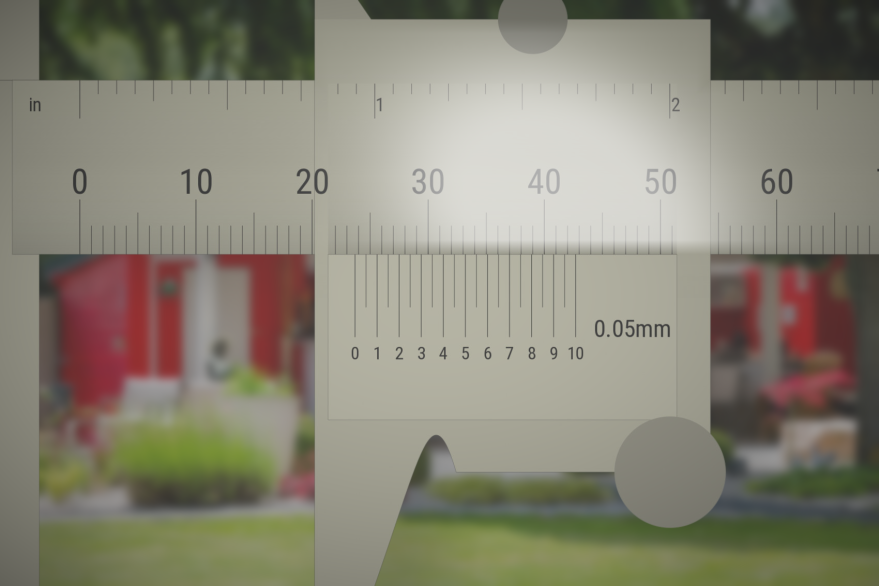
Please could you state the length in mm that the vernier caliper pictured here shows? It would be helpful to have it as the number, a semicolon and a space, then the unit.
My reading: 23.7; mm
